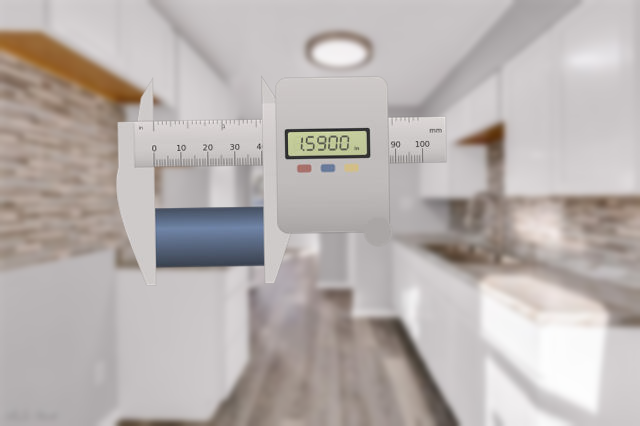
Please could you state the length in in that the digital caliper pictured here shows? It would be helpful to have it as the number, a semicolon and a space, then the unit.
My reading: 1.5900; in
